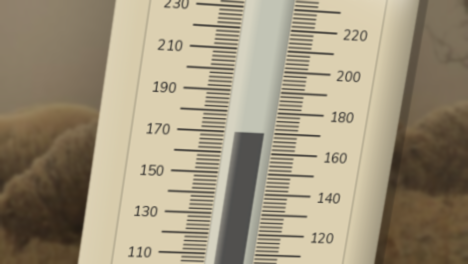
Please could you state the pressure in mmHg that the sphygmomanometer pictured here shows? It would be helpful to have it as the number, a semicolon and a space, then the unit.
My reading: 170; mmHg
